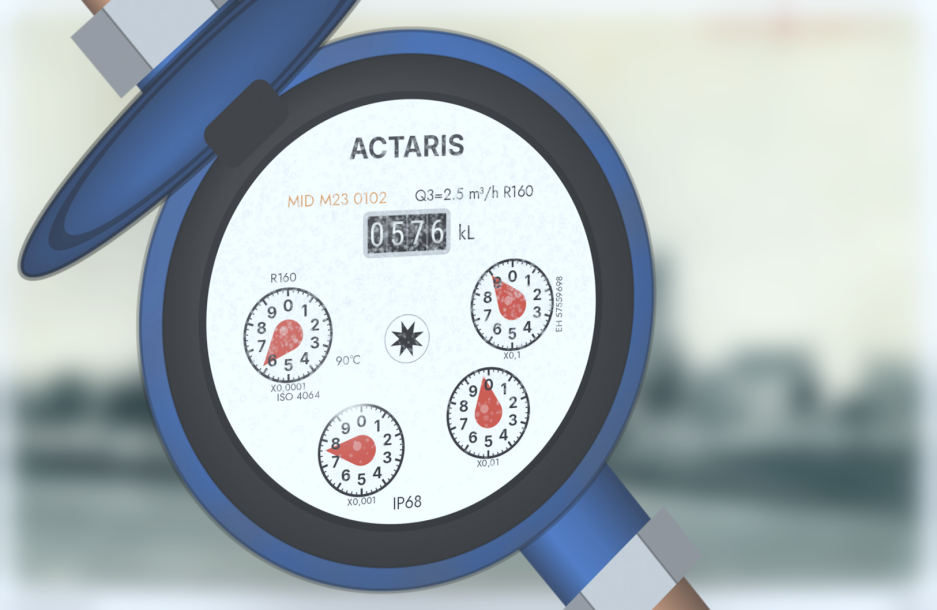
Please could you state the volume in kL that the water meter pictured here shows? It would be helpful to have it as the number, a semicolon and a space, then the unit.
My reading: 576.8976; kL
